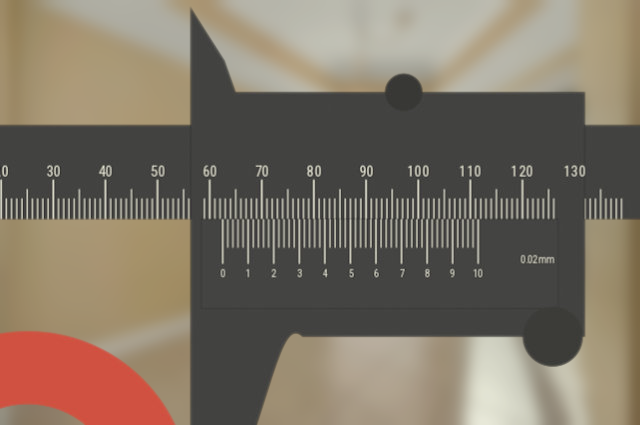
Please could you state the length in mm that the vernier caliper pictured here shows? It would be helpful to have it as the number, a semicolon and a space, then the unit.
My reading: 62.5; mm
